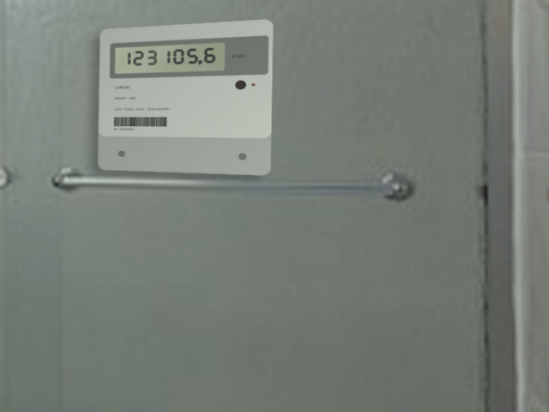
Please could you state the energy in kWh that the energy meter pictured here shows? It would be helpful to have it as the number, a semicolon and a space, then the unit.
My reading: 123105.6; kWh
